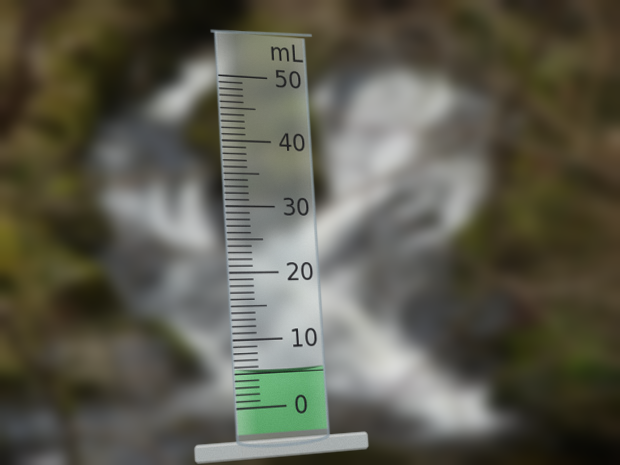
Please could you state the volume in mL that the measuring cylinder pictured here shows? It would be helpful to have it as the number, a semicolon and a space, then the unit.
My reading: 5; mL
